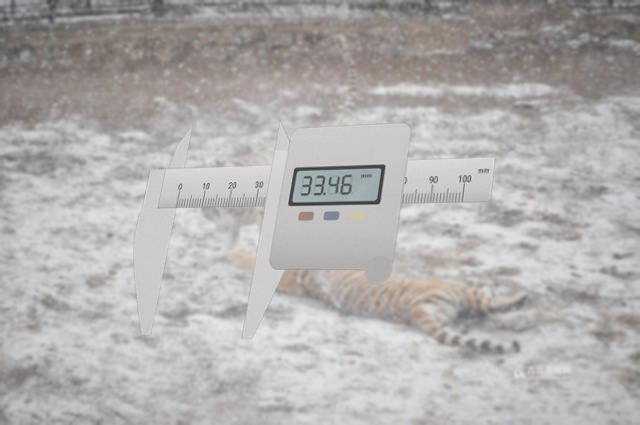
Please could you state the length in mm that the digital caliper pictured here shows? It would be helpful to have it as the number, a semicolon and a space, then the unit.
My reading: 33.46; mm
